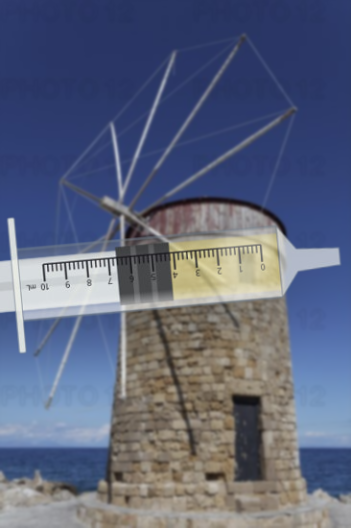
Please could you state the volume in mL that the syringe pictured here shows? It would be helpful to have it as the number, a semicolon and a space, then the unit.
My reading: 4.2; mL
